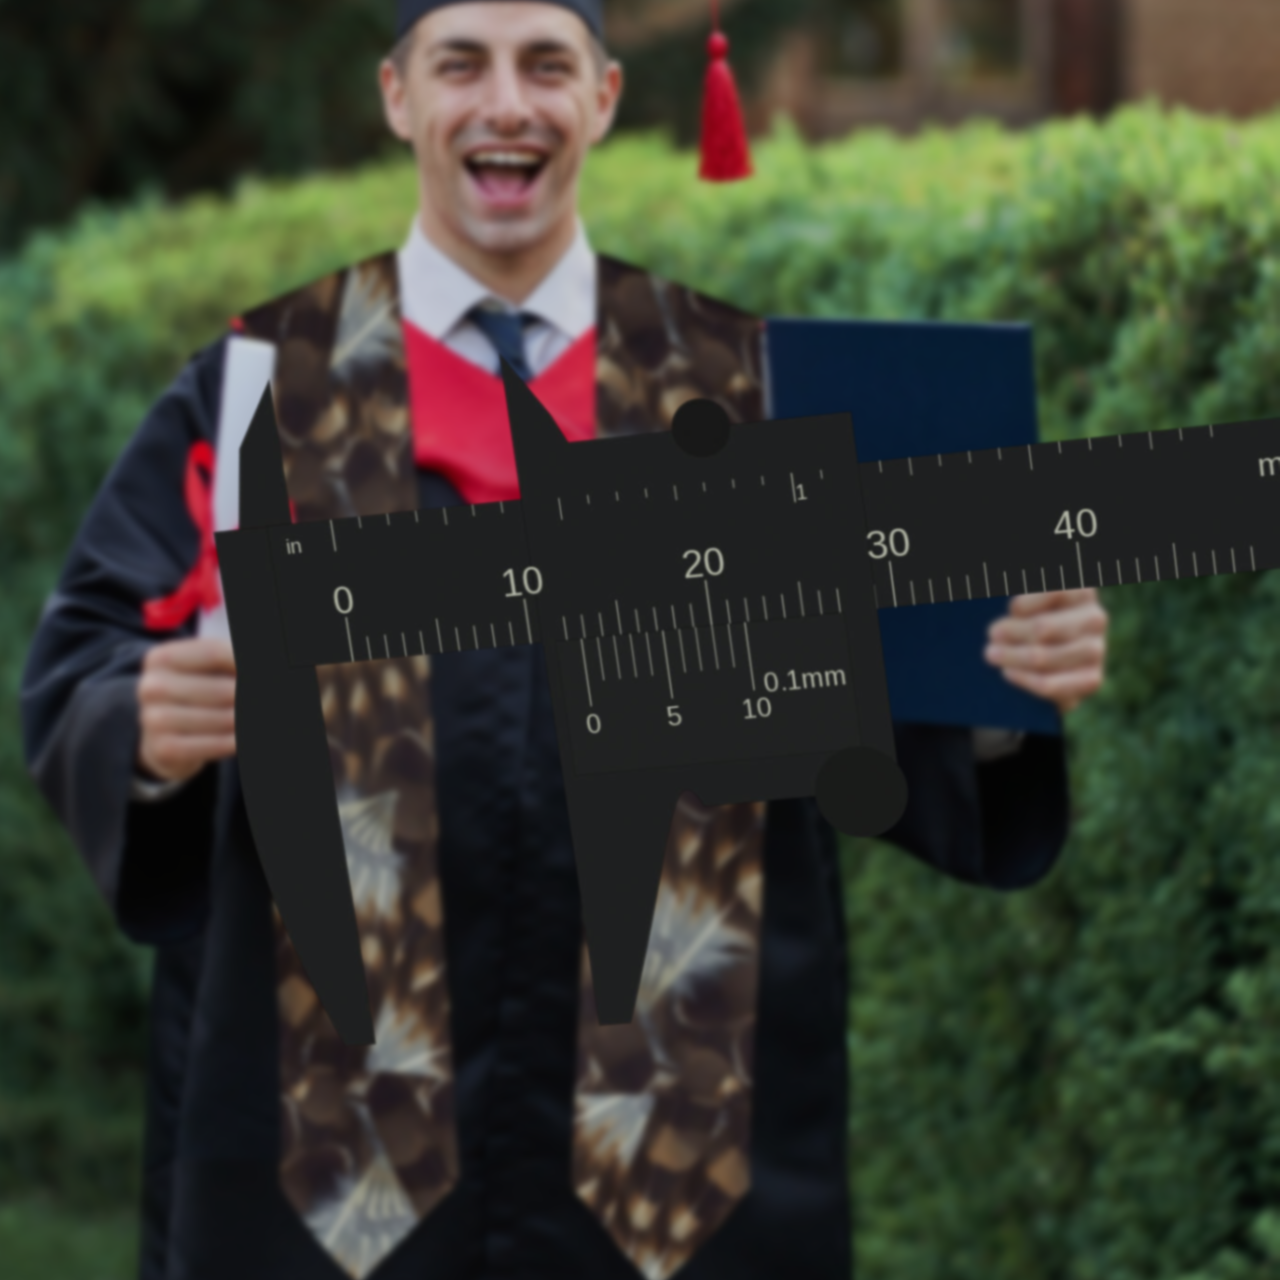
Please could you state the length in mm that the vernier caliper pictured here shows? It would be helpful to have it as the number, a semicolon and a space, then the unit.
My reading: 12.8; mm
